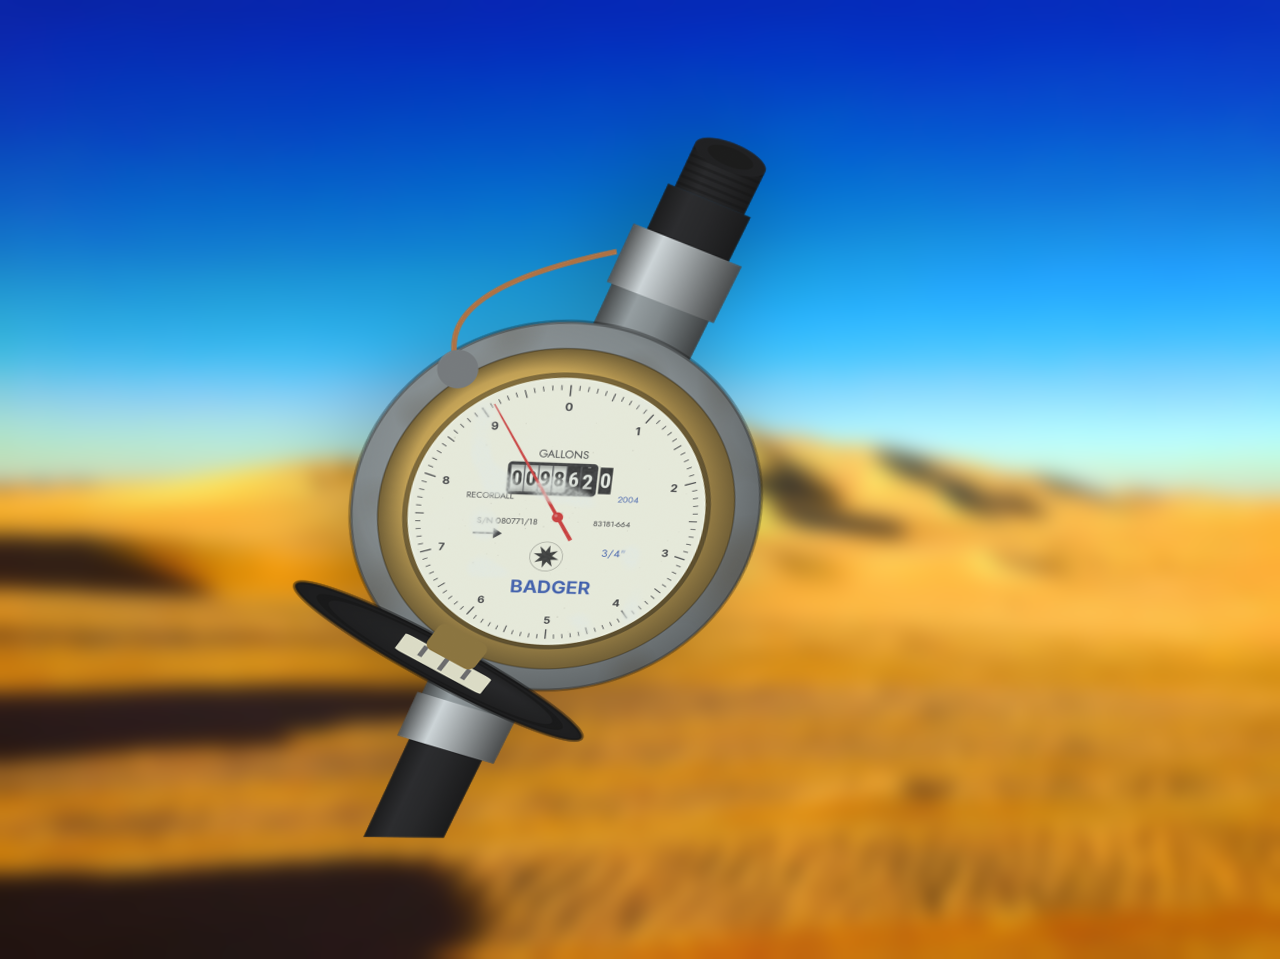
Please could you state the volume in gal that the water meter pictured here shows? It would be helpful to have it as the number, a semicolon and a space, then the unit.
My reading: 98619.1; gal
